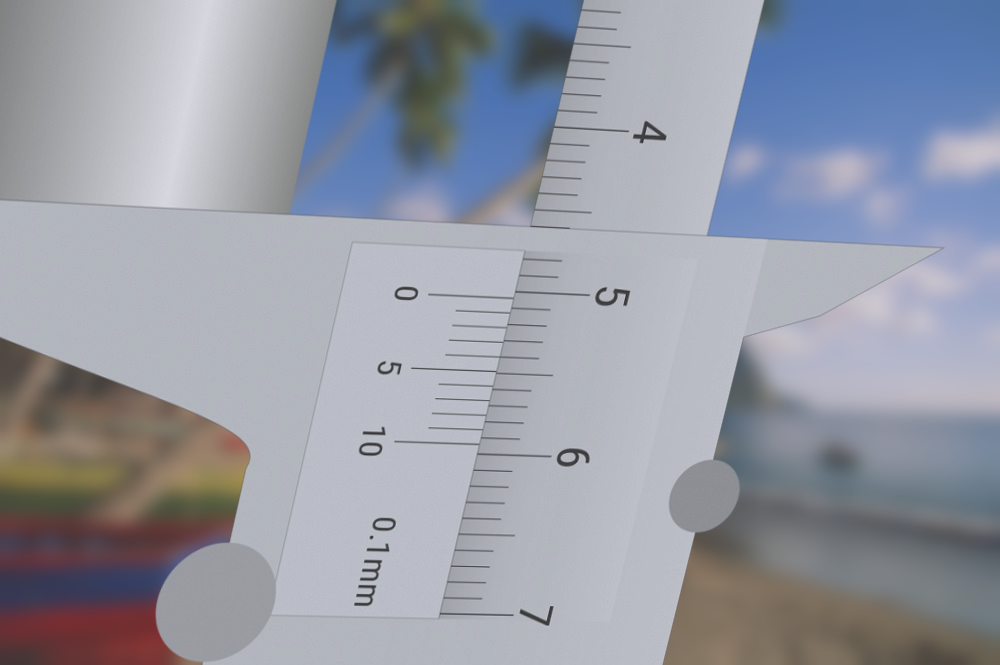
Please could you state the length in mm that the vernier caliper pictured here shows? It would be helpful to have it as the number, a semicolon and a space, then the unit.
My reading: 50.4; mm
